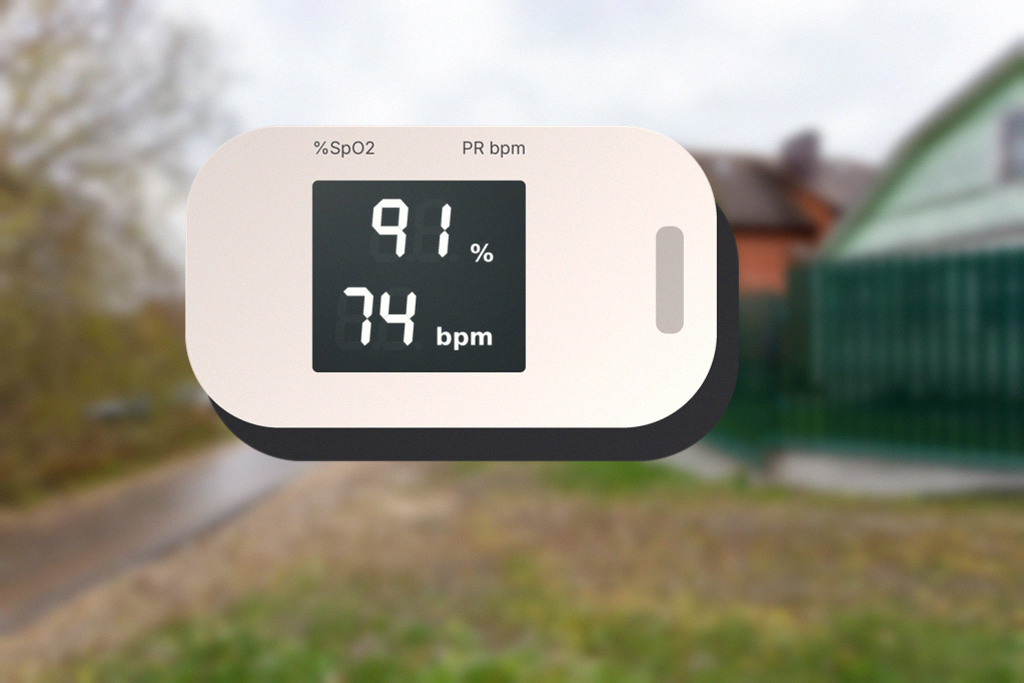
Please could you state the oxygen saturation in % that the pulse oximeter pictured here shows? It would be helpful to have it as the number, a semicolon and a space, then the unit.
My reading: 91; %
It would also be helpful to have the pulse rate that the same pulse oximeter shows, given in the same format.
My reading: 74; bpm
